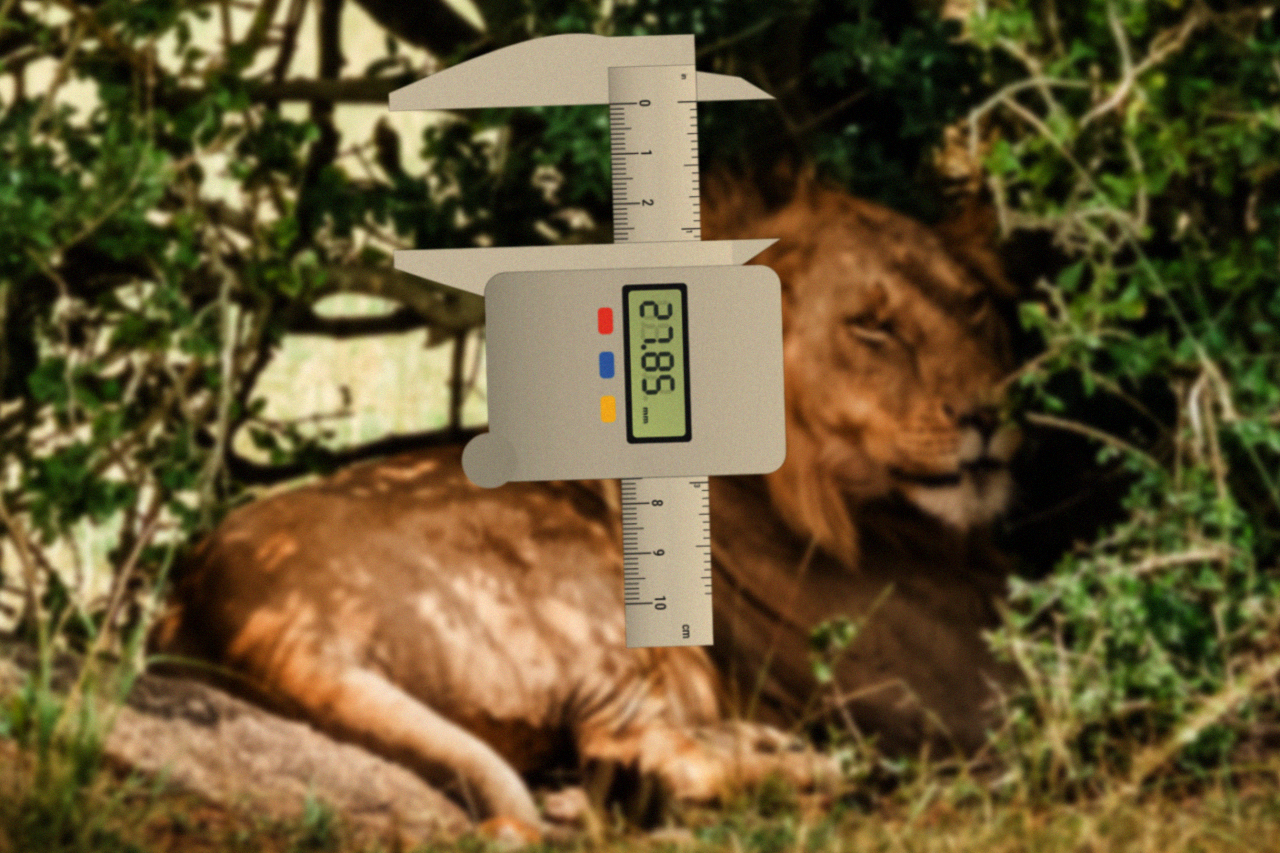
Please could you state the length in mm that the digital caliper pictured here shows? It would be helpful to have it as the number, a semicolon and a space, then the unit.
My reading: 27.85; mm
